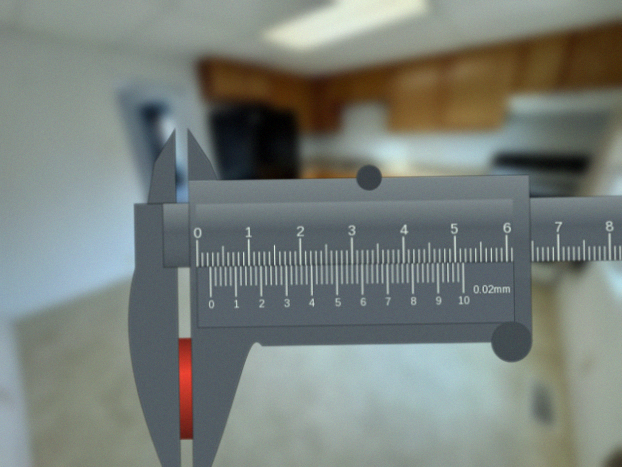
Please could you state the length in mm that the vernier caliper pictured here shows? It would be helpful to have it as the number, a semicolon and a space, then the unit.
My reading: 2.5; mm
